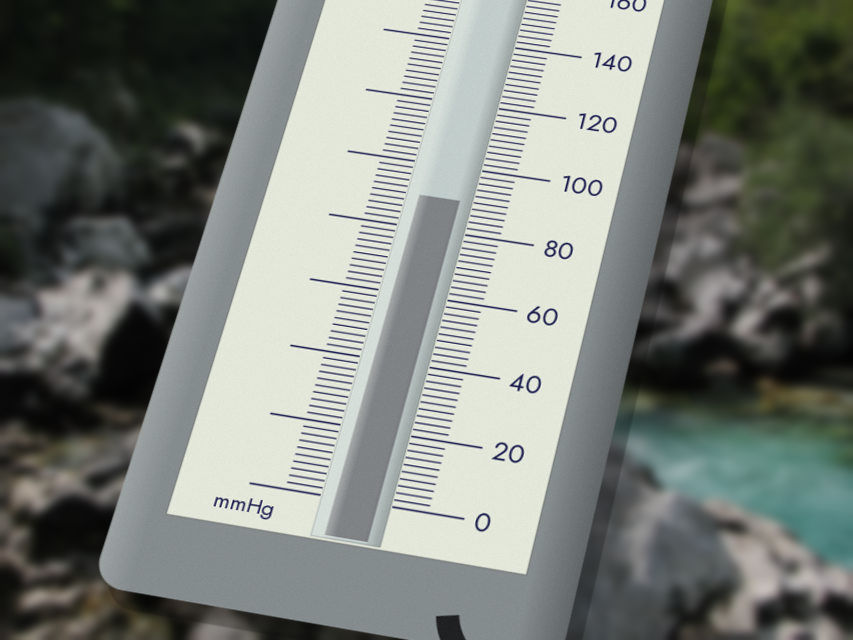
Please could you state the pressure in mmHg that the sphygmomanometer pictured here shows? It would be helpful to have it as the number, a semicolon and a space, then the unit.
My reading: 90; mmHg
